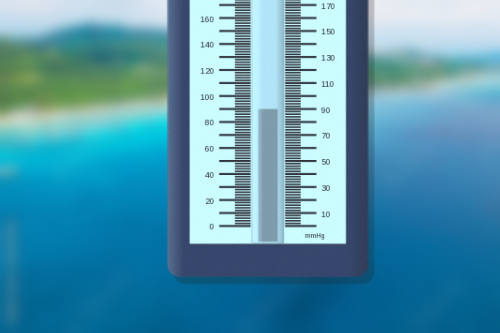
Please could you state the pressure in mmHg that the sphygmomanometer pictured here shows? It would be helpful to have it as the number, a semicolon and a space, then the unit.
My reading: 90; mmHg
